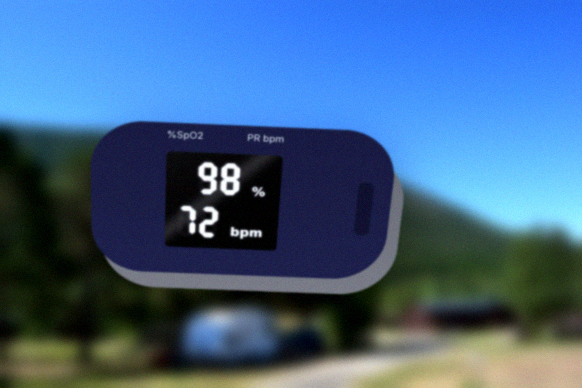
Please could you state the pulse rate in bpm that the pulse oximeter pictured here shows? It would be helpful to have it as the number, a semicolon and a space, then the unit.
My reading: 72; bpm
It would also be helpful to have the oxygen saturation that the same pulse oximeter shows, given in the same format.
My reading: 98; %
